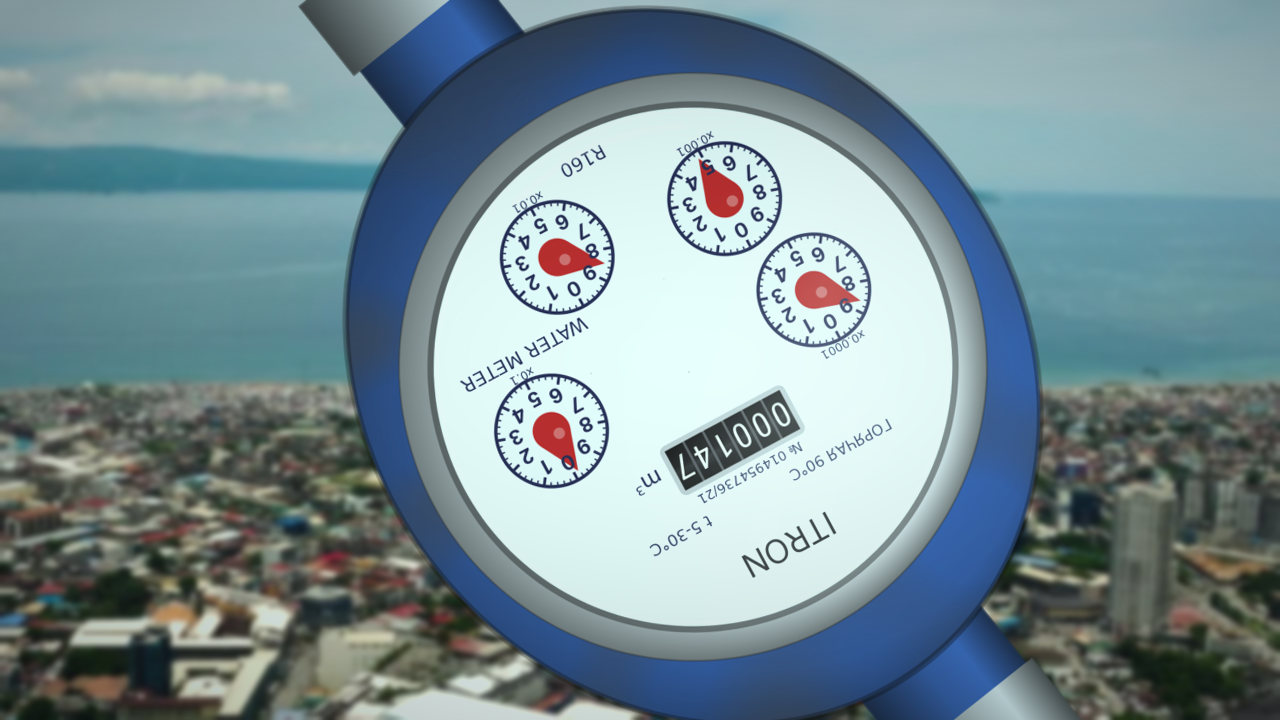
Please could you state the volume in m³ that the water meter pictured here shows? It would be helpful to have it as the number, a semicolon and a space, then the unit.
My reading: 146.9848; m³
